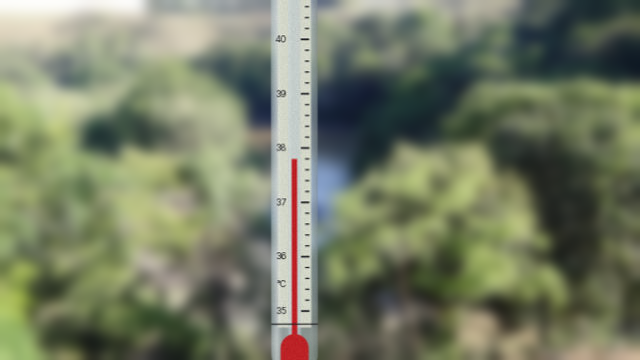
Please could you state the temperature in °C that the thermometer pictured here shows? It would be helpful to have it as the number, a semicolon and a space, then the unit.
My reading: 37.8; °C
